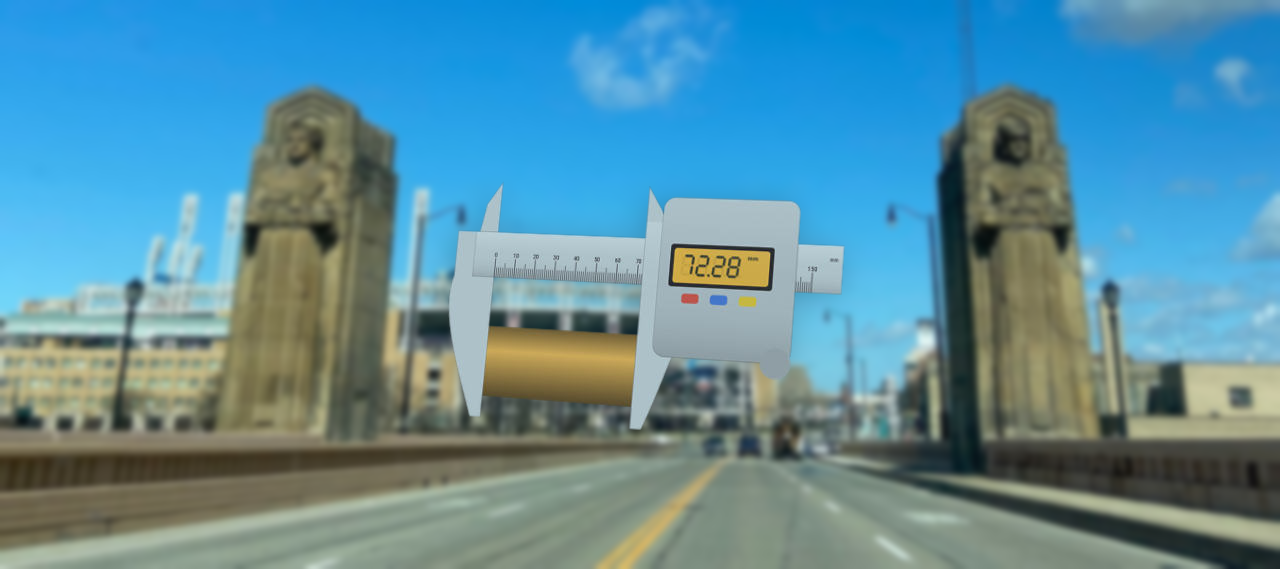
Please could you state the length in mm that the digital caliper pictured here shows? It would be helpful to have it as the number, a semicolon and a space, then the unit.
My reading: 72.28; mm
